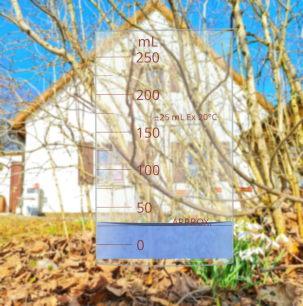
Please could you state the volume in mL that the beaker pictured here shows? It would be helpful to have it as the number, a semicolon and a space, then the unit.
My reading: 25; mL
